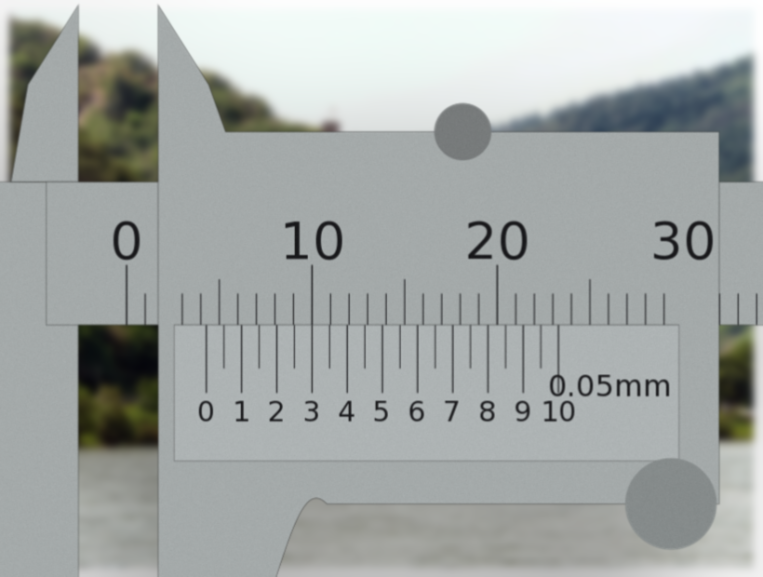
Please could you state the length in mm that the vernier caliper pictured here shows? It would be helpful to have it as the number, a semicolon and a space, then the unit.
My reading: 4.3; mm
